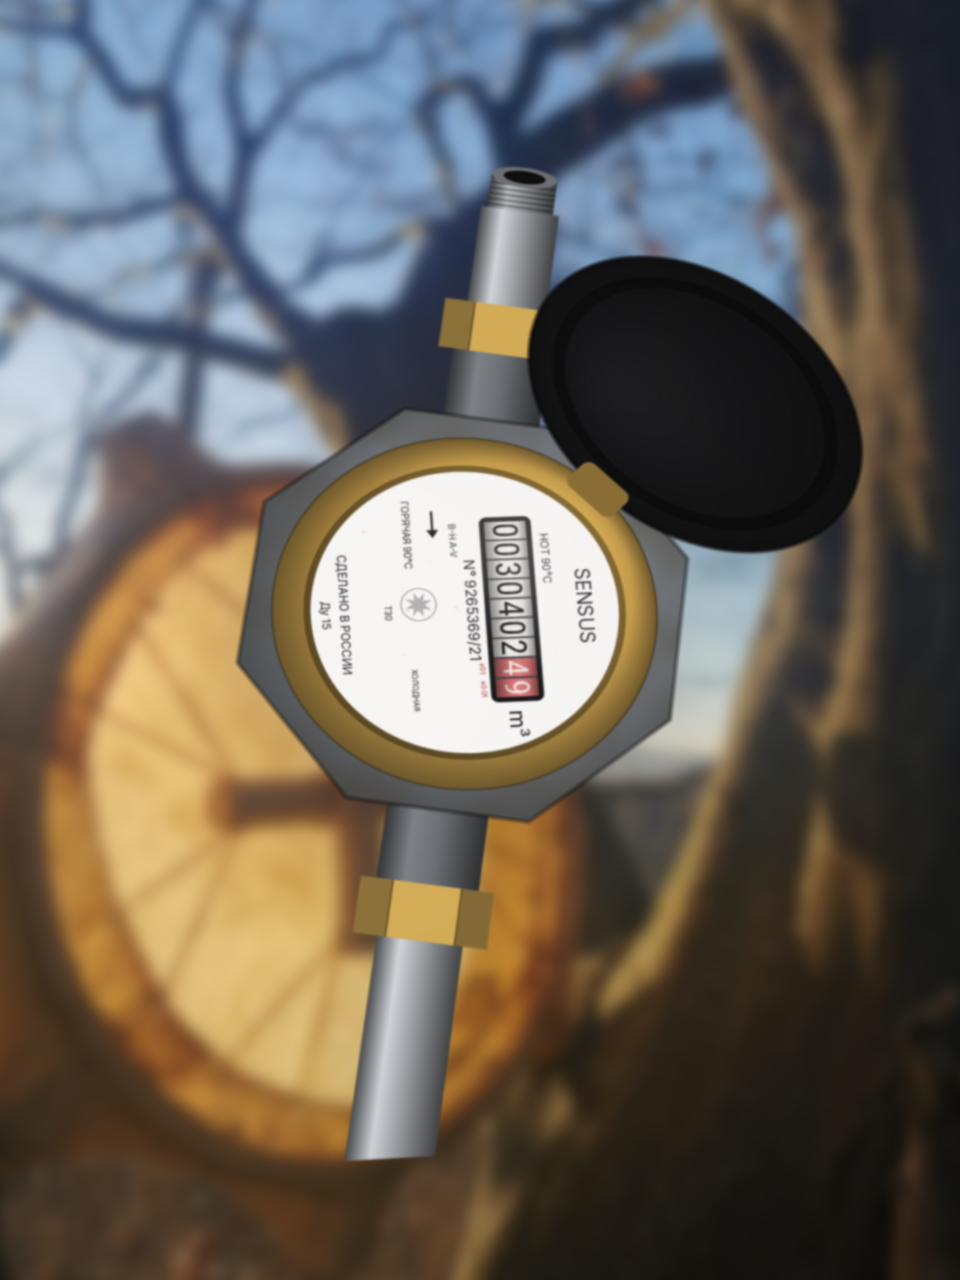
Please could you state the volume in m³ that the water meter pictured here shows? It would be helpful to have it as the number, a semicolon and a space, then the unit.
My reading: 30402.49; m³
